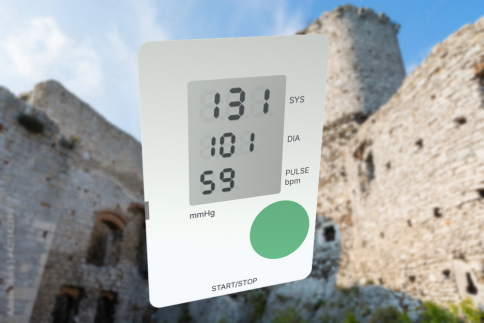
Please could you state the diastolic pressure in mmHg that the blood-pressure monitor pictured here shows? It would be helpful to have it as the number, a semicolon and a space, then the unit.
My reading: 101; mmHg
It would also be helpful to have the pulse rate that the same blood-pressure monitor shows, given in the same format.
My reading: 59; bpm
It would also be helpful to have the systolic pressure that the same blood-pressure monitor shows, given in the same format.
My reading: 131; mmHg
